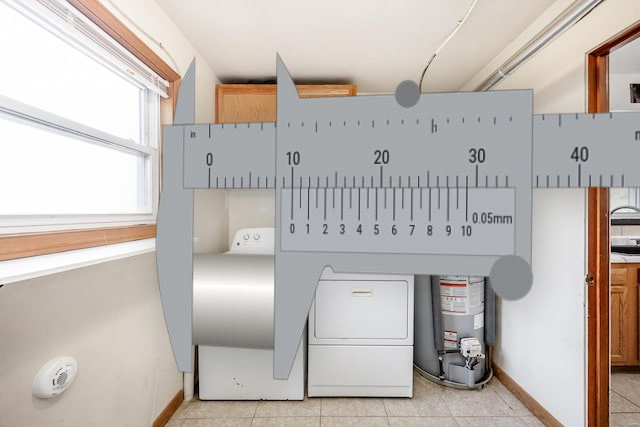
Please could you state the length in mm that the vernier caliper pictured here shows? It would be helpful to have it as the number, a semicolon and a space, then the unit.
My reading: 10.0; mm
